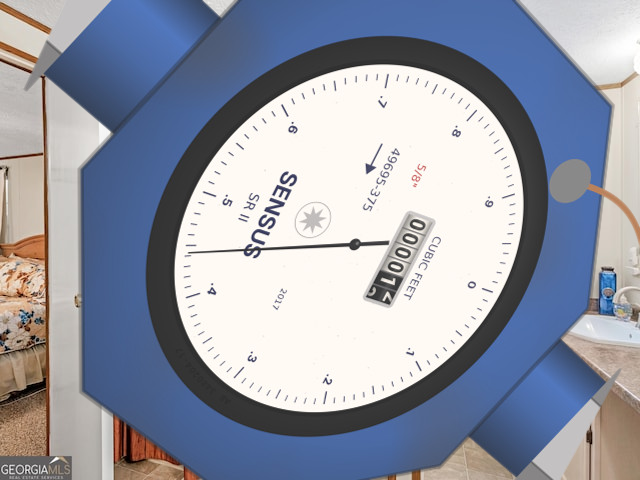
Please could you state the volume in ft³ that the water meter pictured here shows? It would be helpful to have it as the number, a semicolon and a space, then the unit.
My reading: 12.44; ft³
